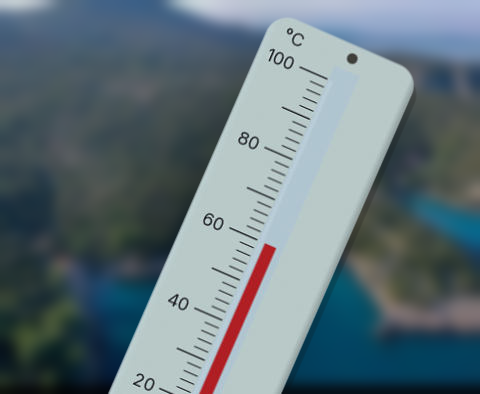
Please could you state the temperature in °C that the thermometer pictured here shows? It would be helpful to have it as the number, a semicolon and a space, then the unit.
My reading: 60; °C
